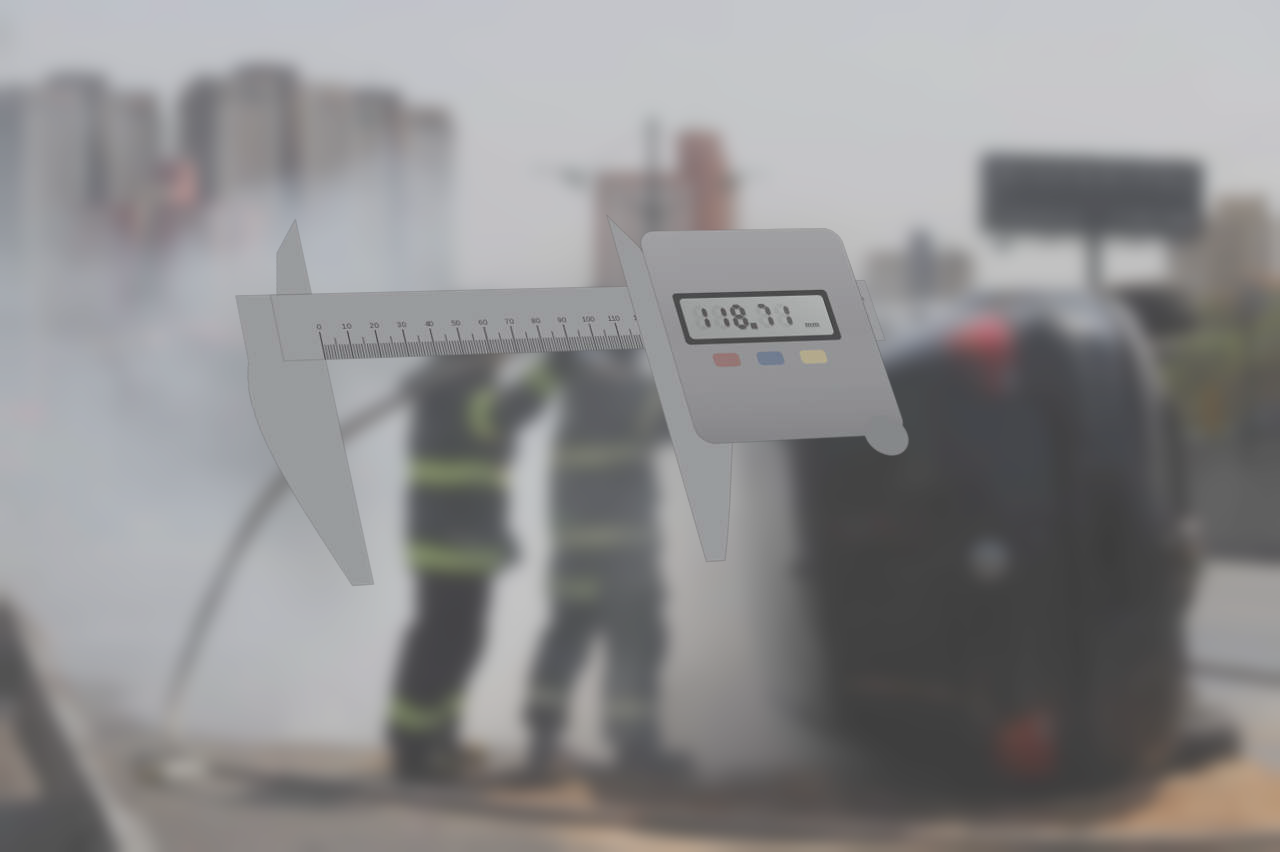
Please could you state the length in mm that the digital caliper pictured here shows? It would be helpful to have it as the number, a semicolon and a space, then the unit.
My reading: 118.71; mm
